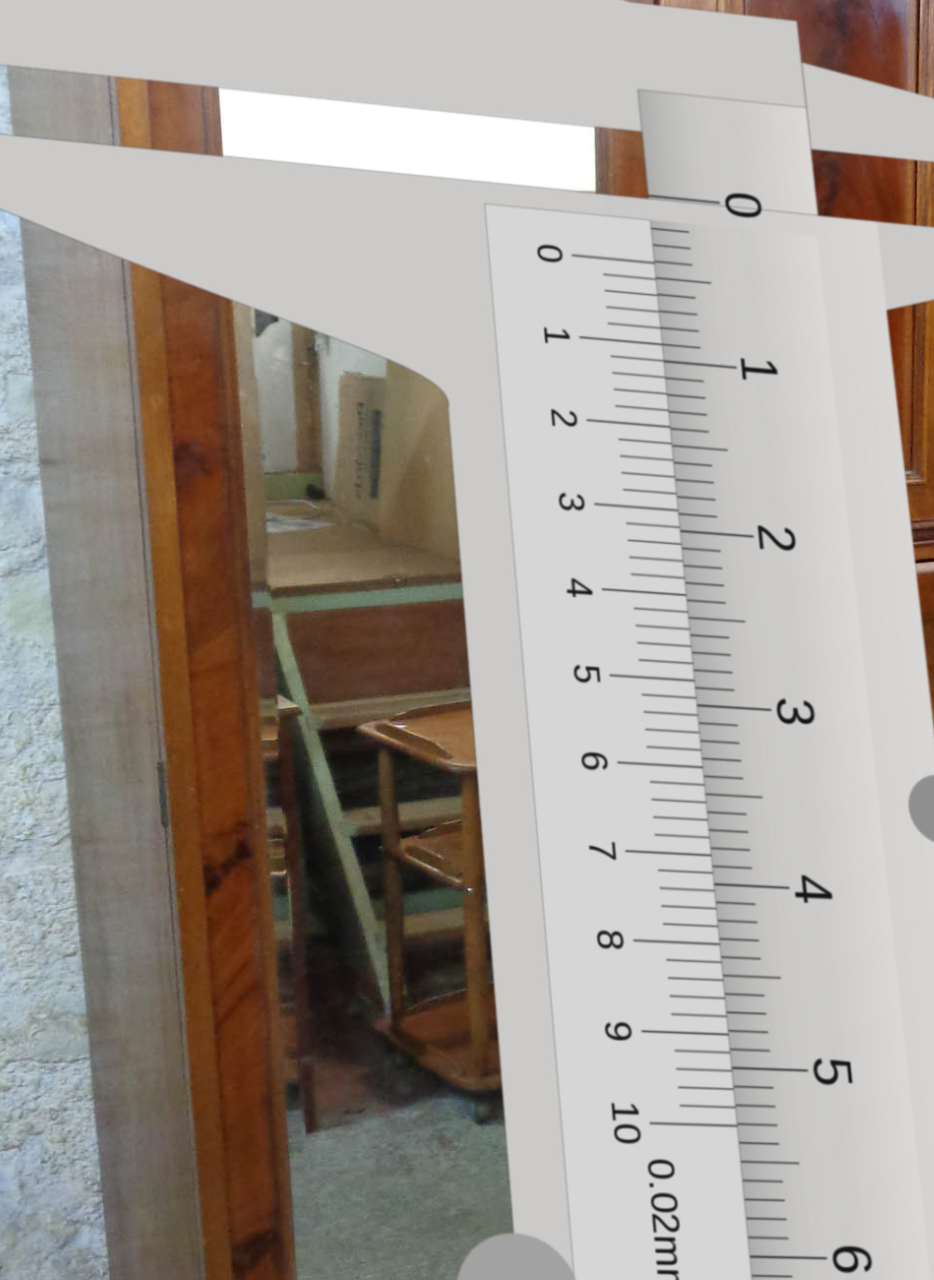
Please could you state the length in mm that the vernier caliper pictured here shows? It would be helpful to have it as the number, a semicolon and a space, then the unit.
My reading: 4.1; mm
